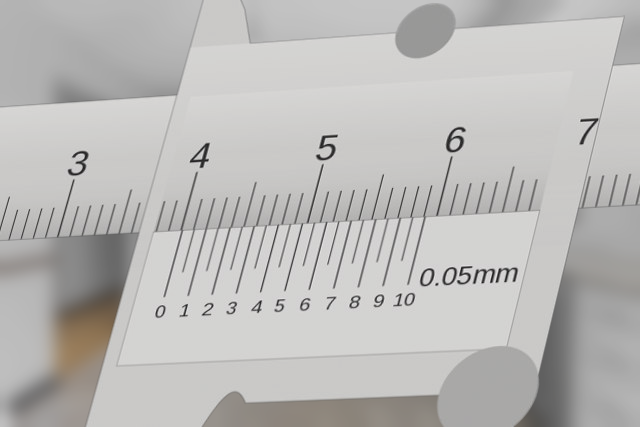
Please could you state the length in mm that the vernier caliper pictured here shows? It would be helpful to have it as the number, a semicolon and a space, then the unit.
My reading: 40.1; mm
